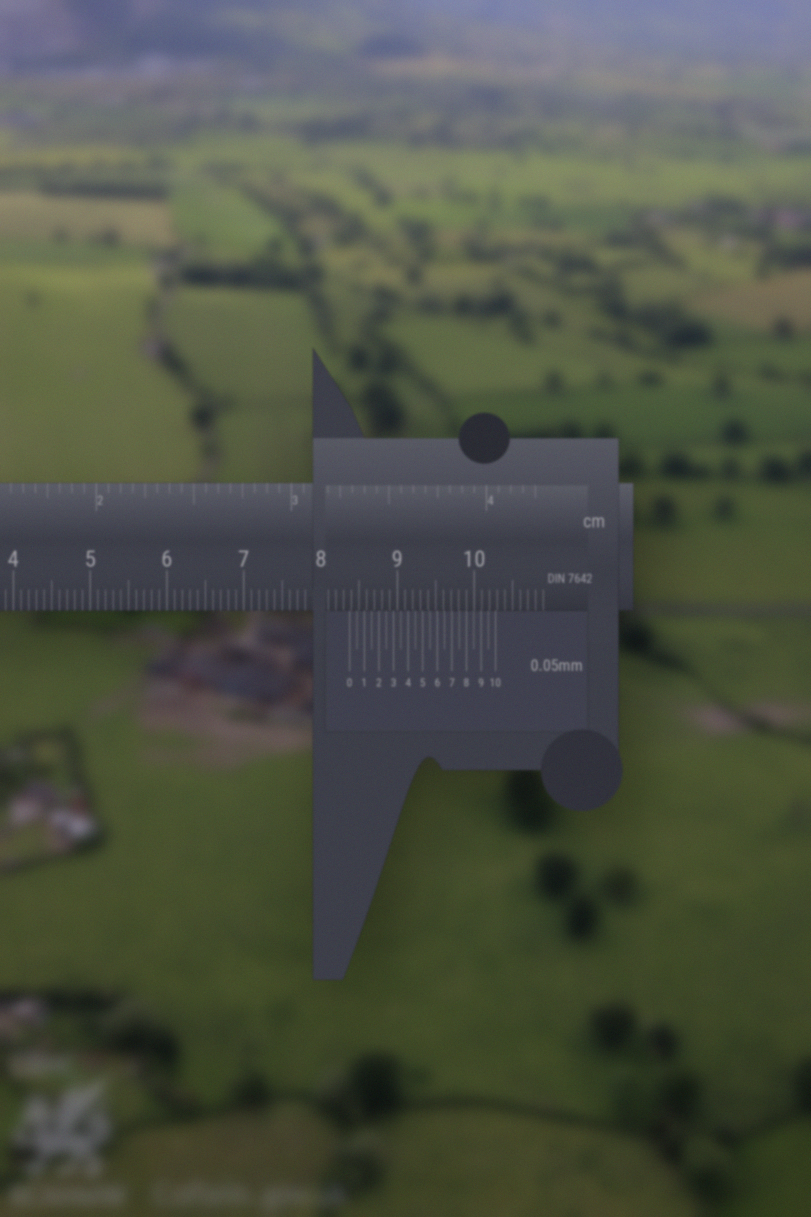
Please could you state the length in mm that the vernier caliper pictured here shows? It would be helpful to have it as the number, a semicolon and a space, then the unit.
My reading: 83.8; mm
